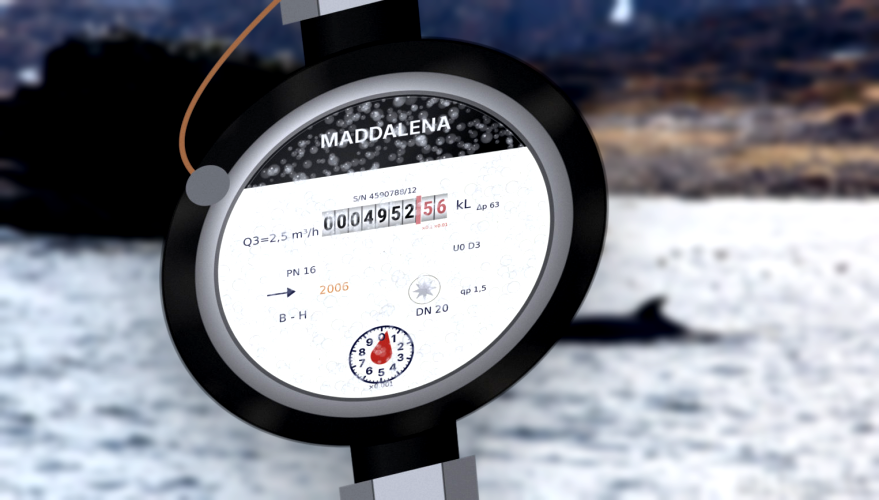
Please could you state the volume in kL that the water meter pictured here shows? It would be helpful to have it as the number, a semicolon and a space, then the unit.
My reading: 4952.560; kL
